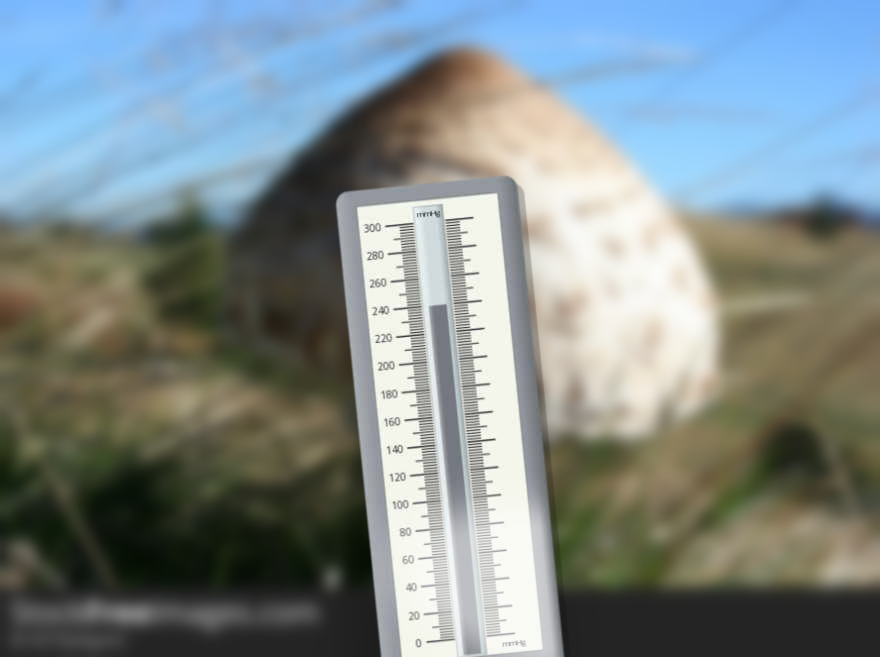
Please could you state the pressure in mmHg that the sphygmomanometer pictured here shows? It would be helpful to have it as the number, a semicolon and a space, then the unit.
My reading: 240; mmHg
